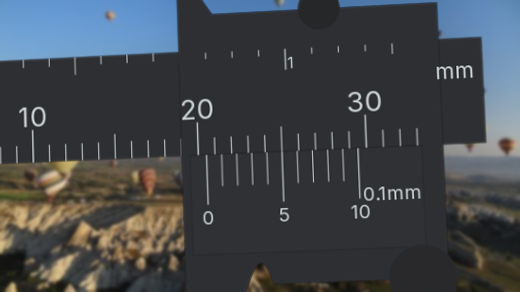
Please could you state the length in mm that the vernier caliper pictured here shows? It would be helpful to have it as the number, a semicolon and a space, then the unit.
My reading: 20.5; mm
